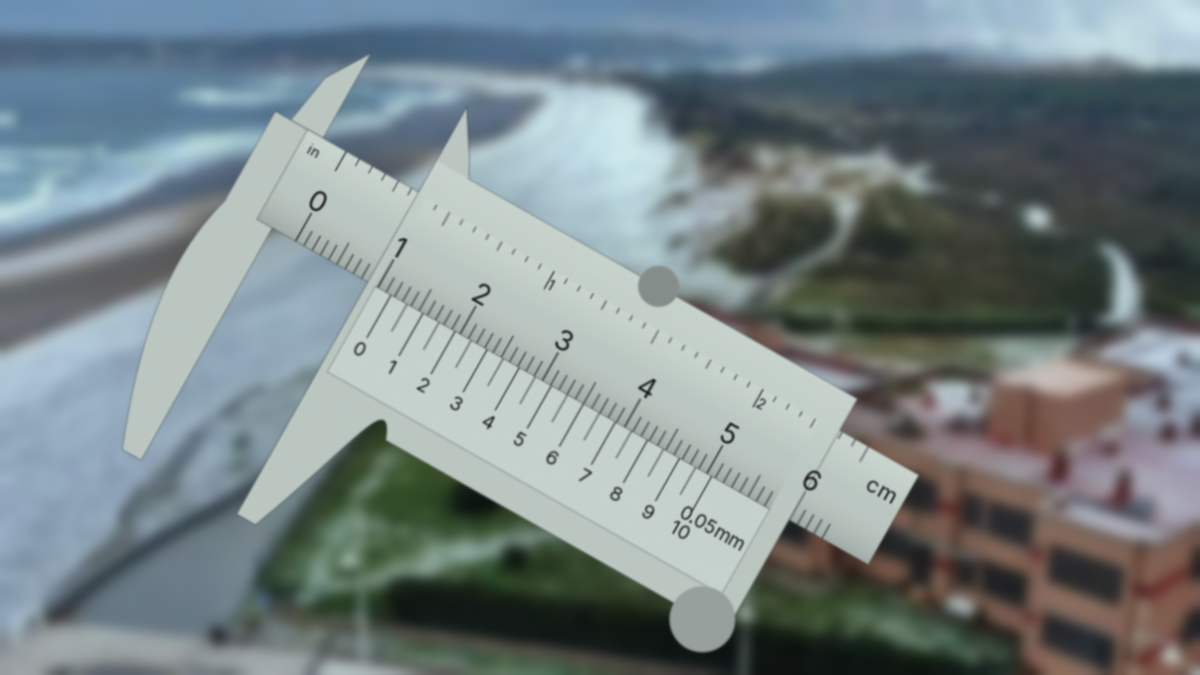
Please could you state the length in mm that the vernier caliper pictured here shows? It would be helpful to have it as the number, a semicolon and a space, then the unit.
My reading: 11.6; mm
